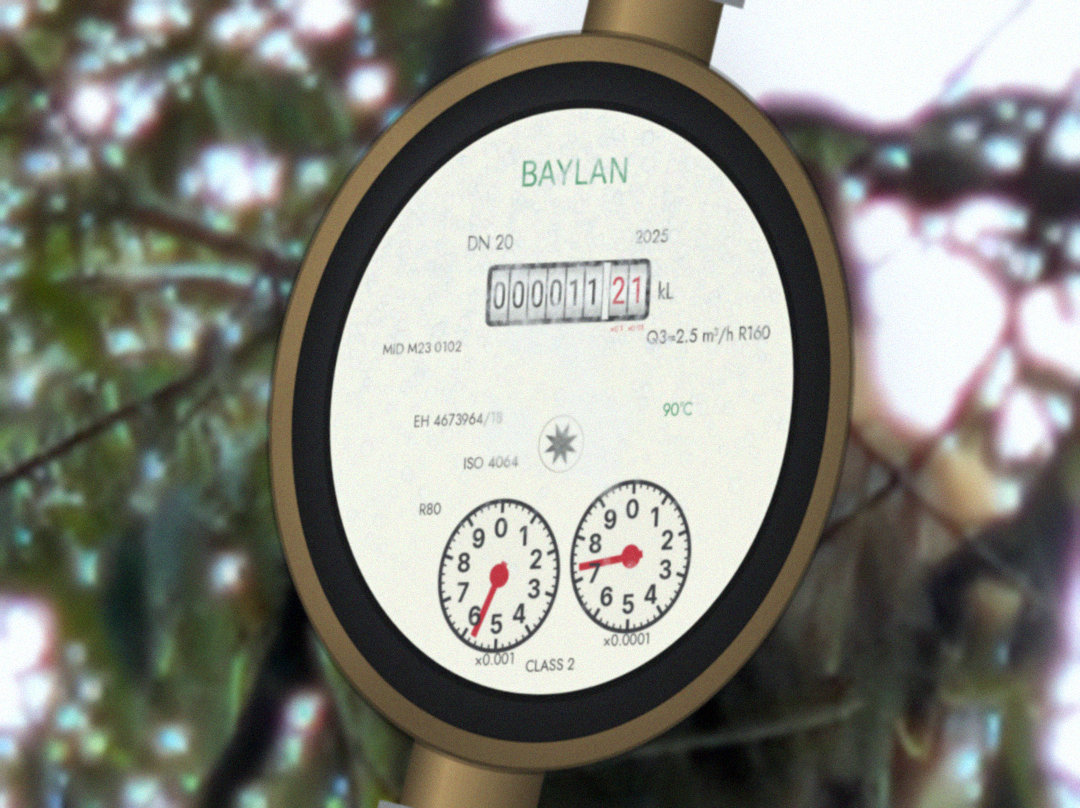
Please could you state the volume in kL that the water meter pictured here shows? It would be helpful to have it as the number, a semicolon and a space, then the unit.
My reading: 11.2157; kL
